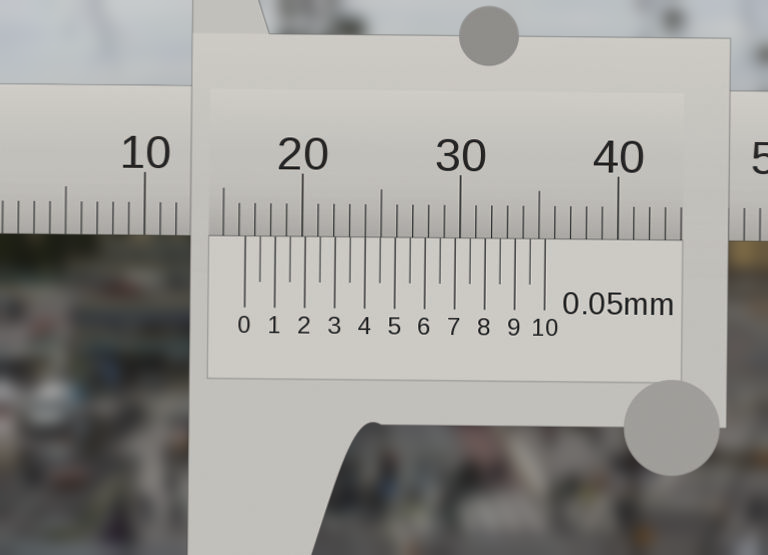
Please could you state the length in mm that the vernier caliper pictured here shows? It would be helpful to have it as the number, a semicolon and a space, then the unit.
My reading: 16.4; mm
